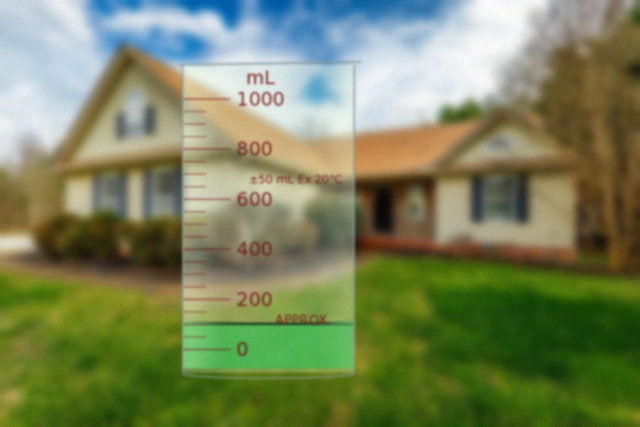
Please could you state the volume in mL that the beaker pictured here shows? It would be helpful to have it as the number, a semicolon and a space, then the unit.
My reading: 100; mL
